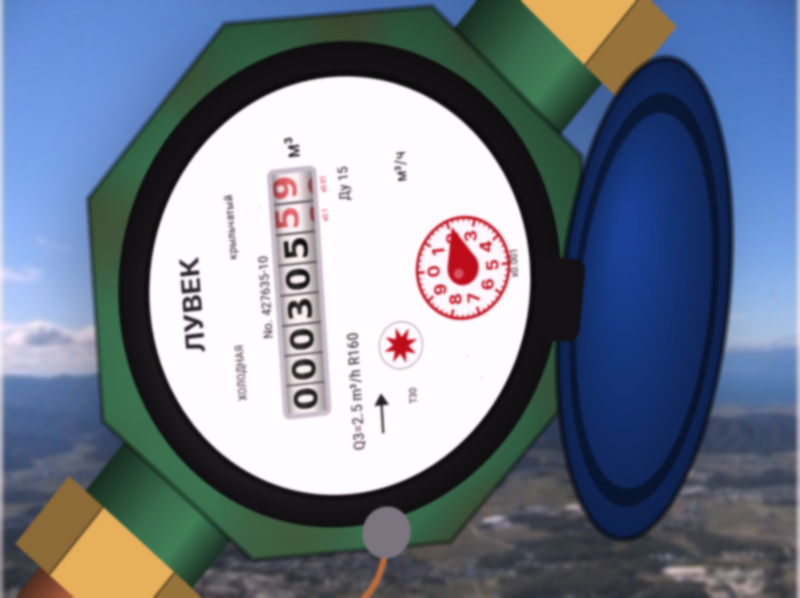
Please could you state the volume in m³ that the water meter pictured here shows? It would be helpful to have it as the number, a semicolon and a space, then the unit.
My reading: 305.592; m³
